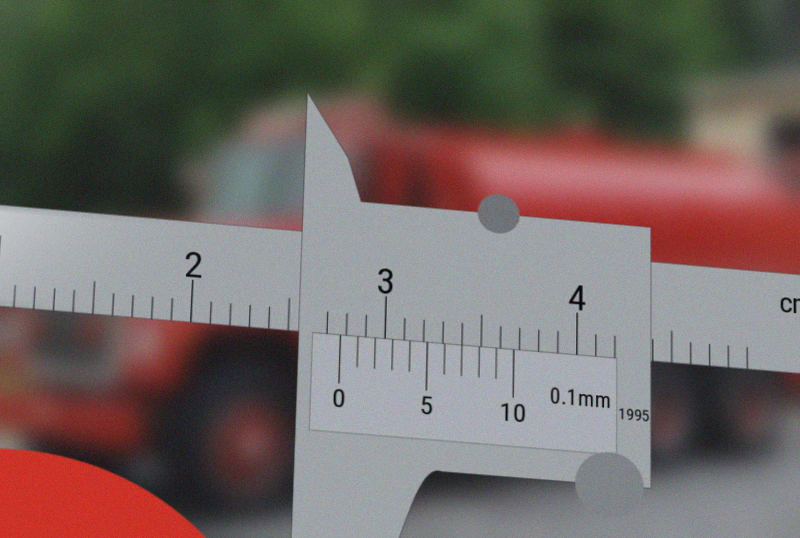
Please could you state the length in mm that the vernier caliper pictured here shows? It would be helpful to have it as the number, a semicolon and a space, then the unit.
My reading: 27.7; mm
